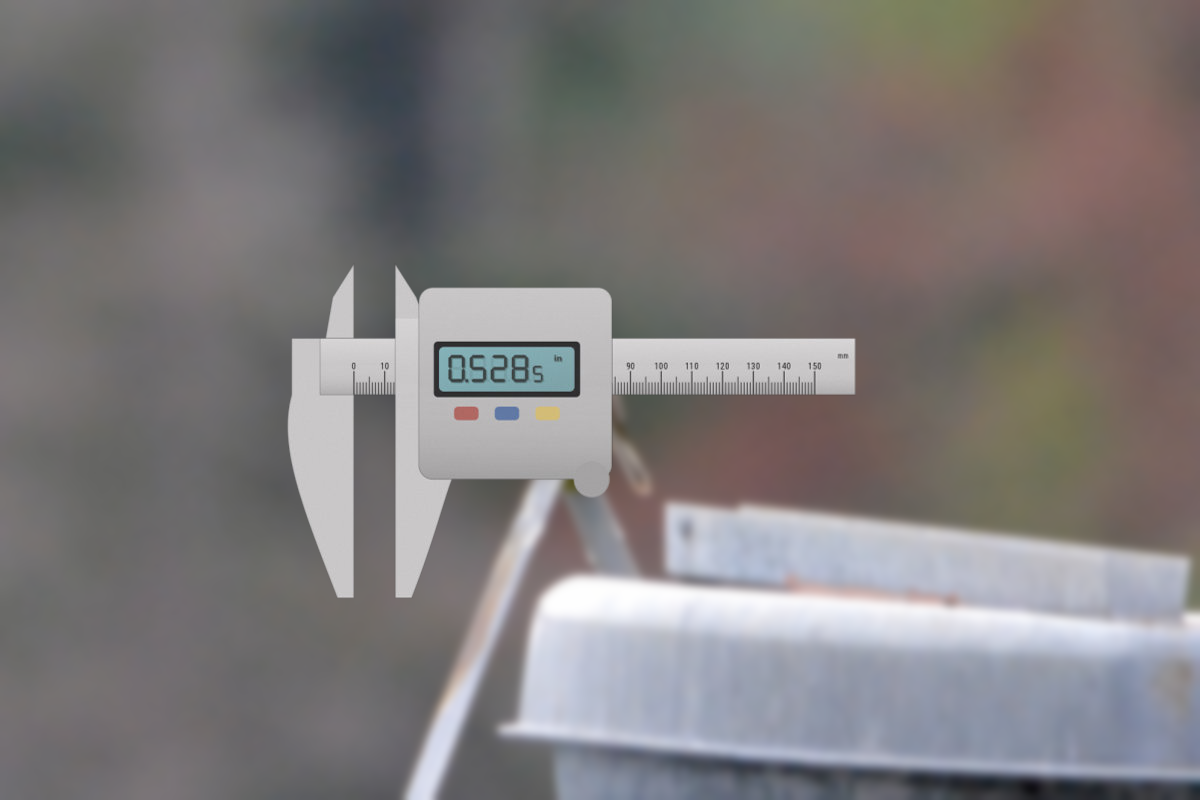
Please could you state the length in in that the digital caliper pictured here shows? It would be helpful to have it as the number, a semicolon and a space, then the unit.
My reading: 0.5285; in
